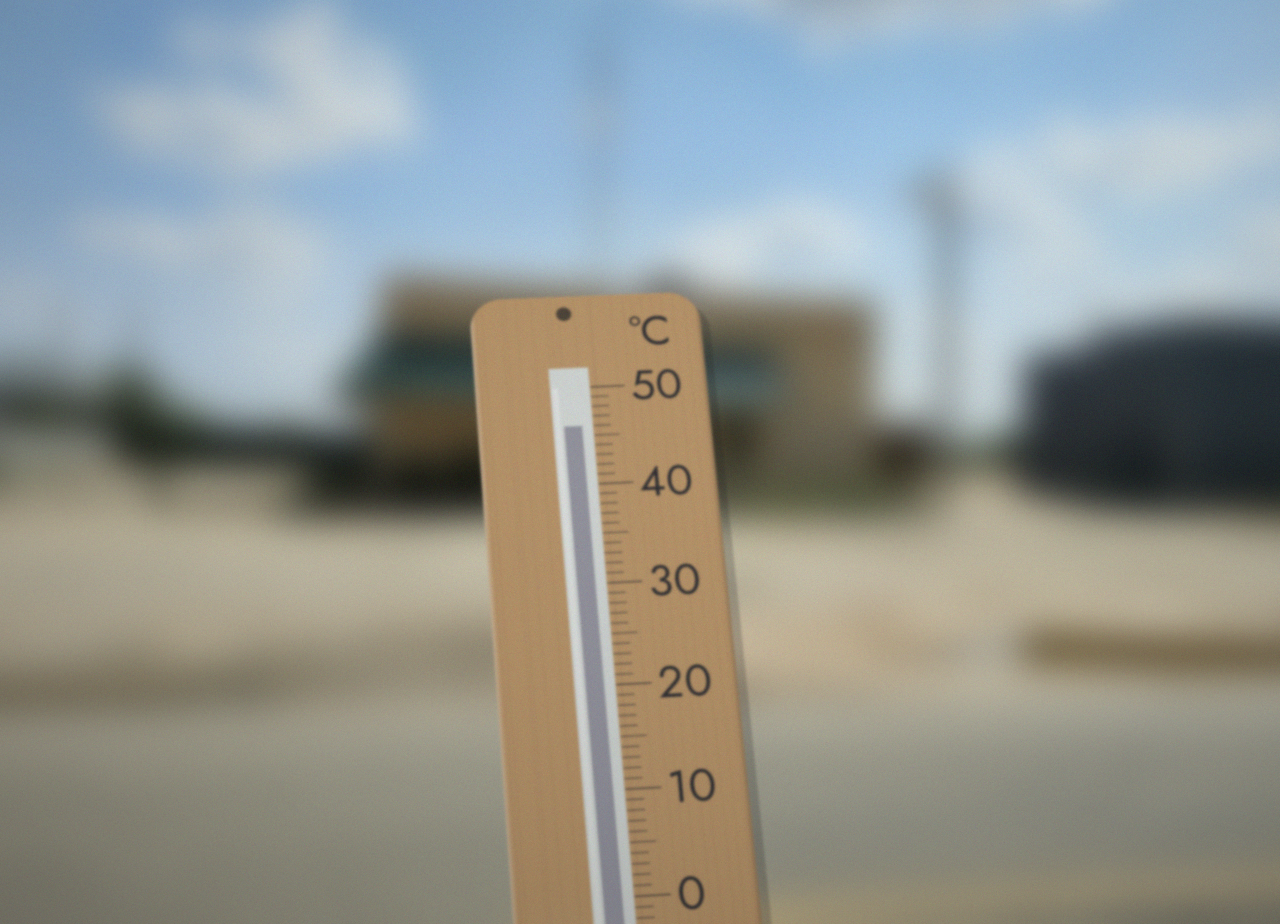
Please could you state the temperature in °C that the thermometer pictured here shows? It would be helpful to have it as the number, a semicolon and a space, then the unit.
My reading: 46; °C
